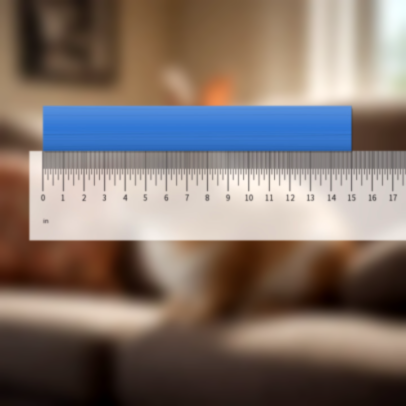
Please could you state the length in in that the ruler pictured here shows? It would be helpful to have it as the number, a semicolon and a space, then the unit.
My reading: 15; in
